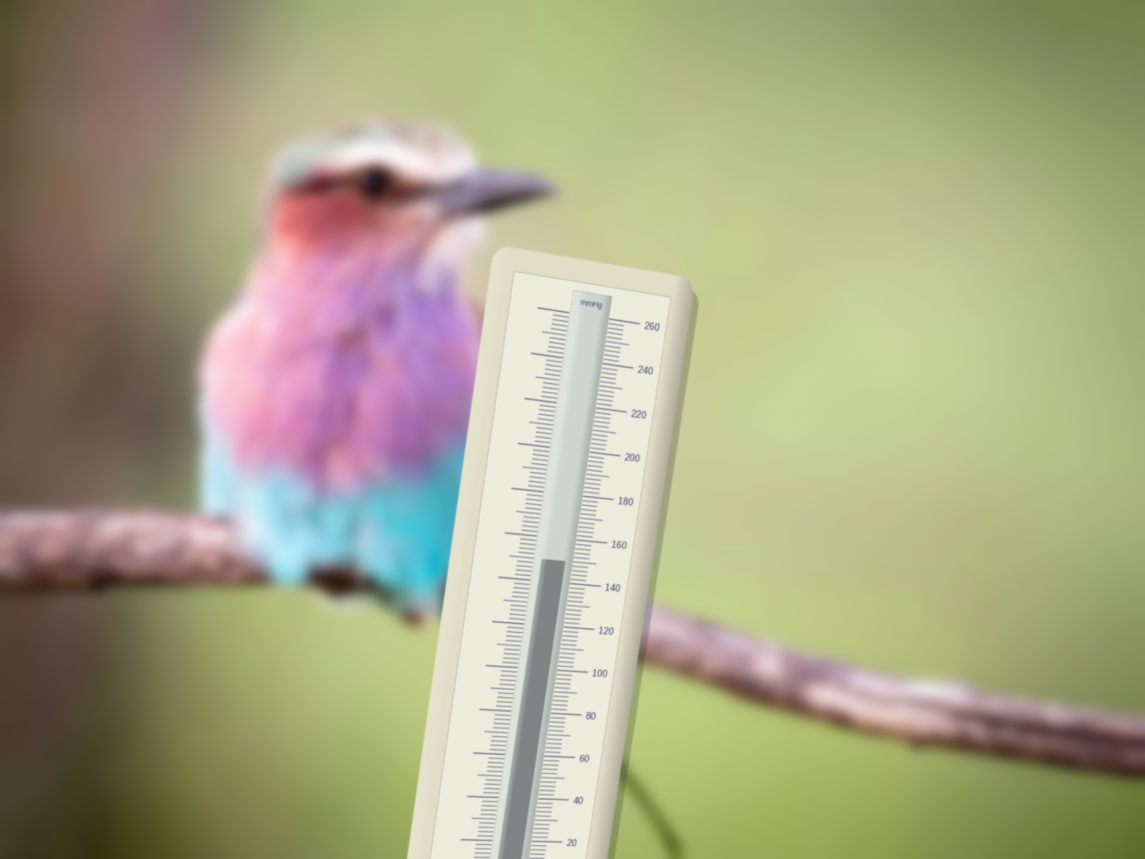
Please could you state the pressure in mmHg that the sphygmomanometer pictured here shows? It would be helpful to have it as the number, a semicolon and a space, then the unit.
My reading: 150; mmHg
